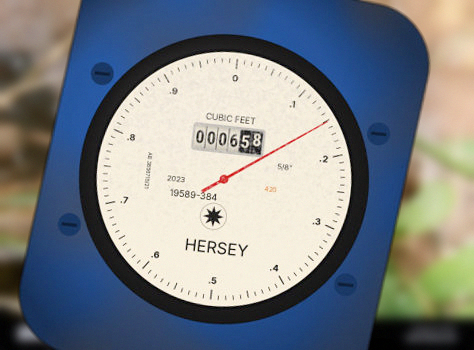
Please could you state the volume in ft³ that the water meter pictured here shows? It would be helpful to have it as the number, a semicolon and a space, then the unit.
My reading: 658.15; ft³
